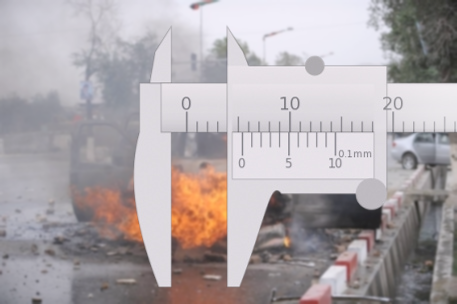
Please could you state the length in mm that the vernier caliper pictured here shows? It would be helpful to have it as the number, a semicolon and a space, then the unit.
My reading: 5.4; mm
